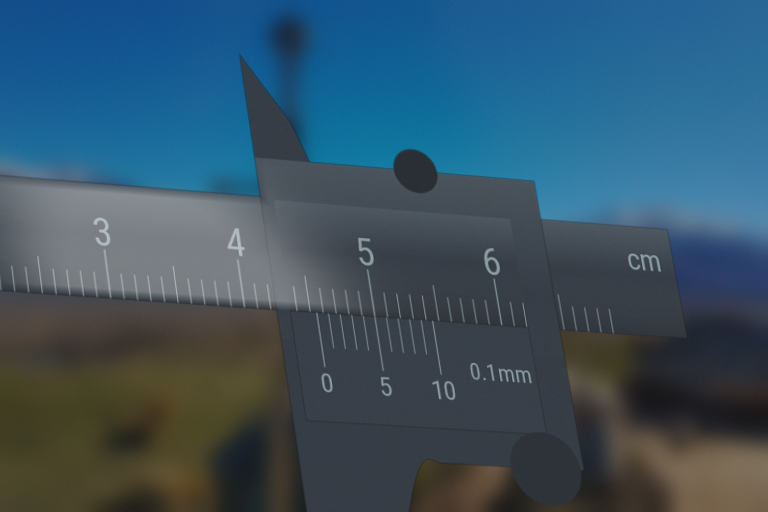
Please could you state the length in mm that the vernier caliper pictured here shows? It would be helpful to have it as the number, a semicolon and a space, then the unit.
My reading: 45.5; mm
